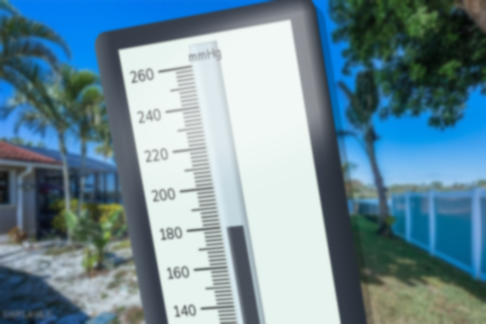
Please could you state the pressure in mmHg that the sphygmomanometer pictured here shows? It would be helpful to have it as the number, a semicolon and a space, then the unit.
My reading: 180; mmHg
